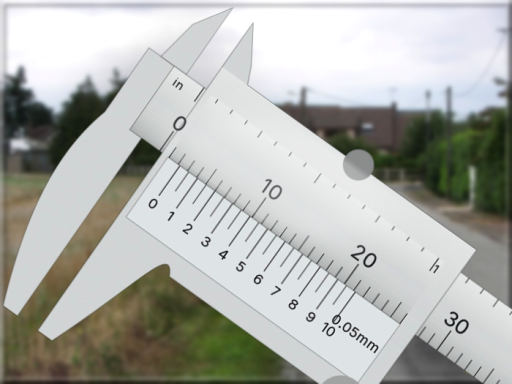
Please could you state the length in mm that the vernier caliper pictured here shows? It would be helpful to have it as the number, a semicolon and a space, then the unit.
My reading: 2.2; mm
